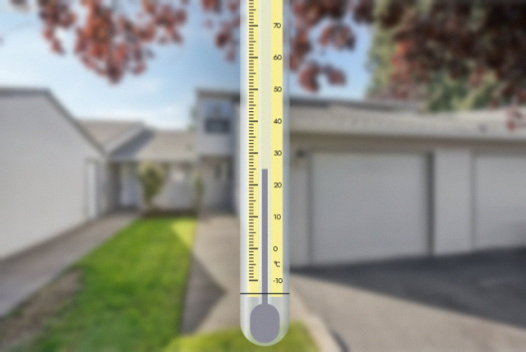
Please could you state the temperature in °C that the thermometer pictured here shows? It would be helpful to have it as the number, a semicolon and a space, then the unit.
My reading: 25; °C
